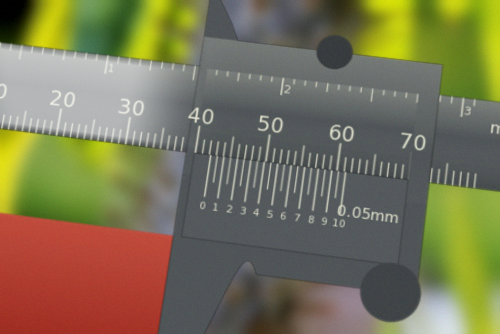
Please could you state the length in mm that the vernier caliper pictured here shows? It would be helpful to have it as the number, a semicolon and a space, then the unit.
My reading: 42.2; mm
